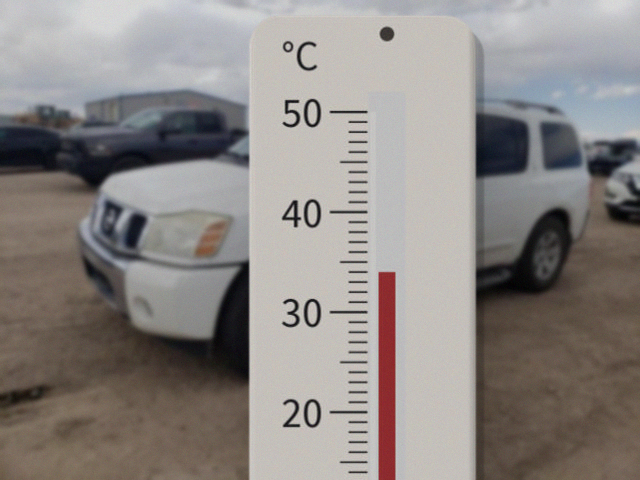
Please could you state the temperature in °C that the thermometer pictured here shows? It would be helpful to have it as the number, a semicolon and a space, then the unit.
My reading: 34; °C
